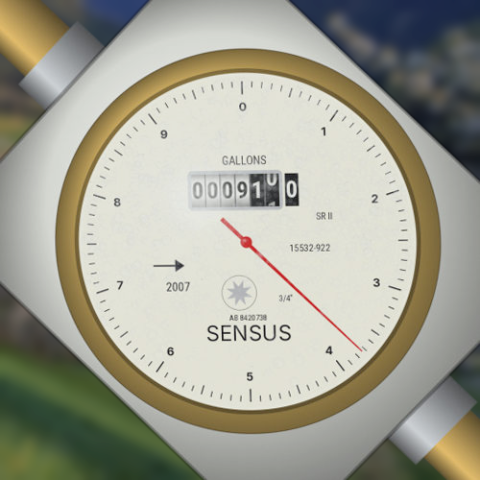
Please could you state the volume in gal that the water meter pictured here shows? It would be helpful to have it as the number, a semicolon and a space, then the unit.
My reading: 9103.7; gal
